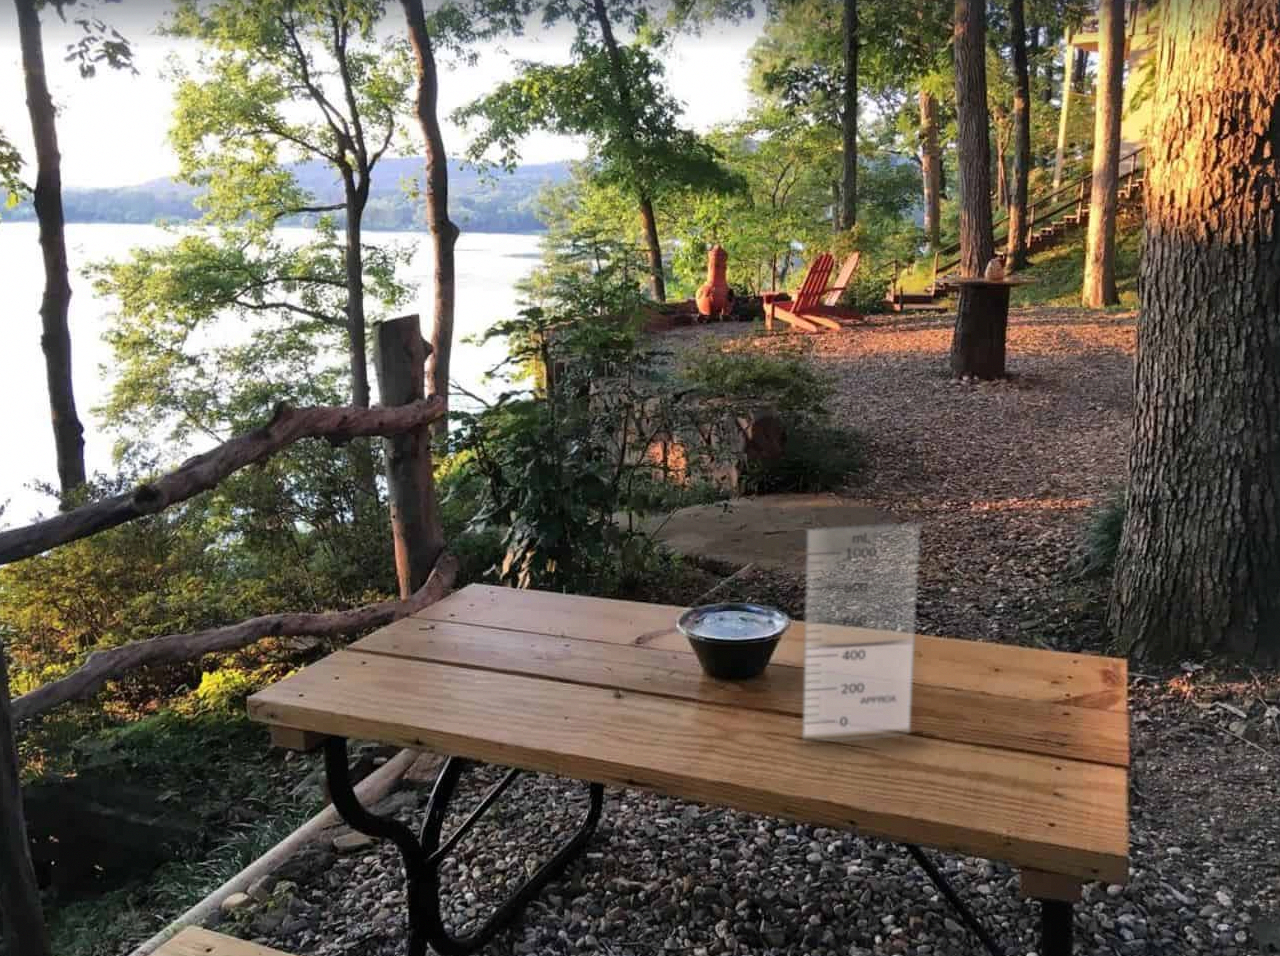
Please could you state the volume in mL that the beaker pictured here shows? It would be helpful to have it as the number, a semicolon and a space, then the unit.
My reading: 450; mL
